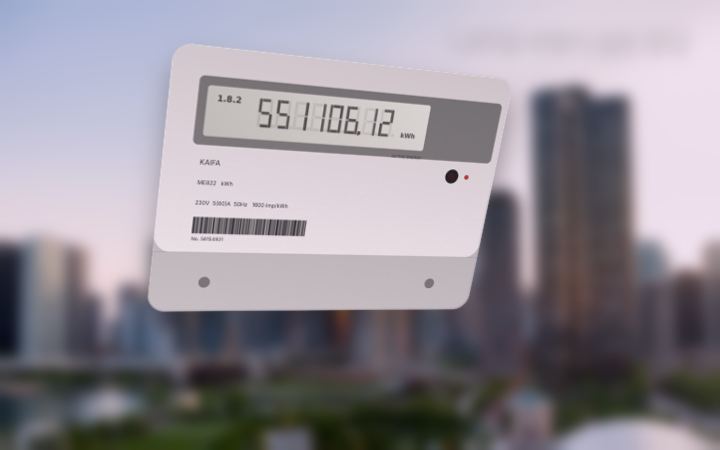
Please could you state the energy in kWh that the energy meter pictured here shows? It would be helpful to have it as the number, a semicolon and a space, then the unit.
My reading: 551106.12; kWh
